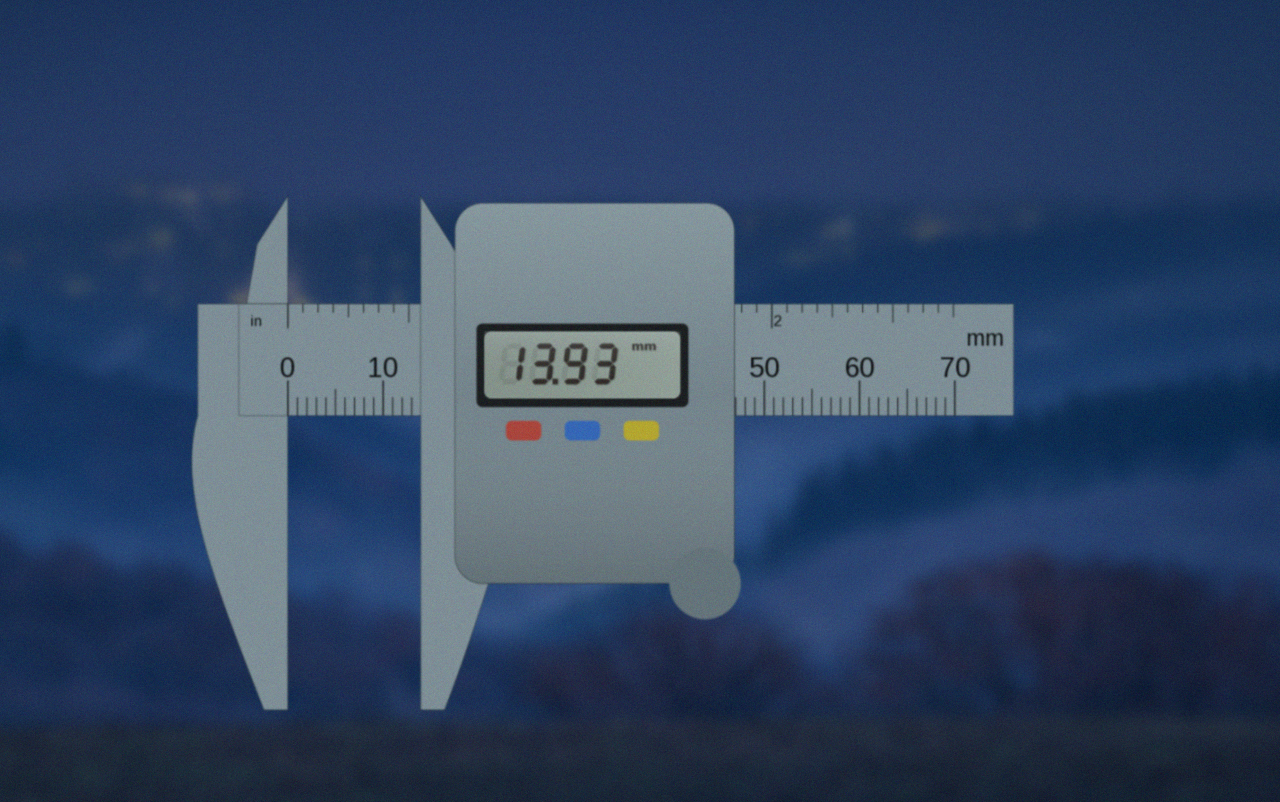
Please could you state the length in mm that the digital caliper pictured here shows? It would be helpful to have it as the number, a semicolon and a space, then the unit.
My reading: 13.93; mm
